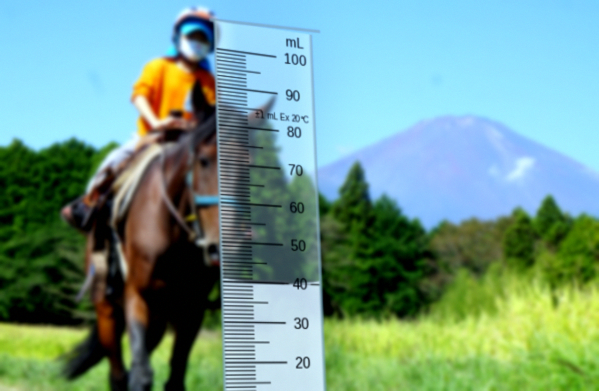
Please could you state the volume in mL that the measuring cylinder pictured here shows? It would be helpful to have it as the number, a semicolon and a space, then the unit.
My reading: 40; mL
